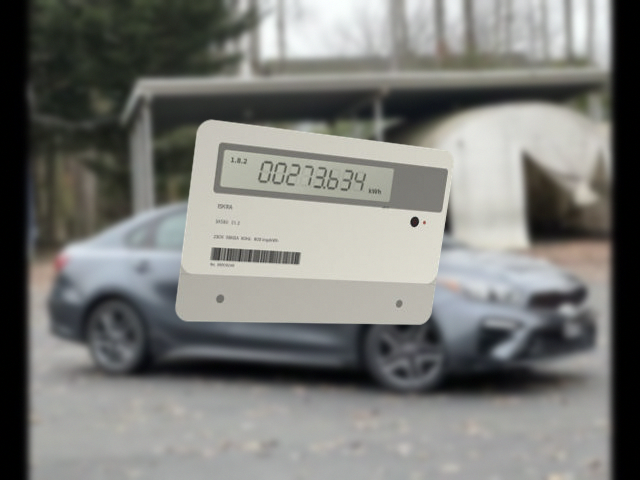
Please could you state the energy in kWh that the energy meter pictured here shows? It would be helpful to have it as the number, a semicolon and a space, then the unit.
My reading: 273.634; kWh
